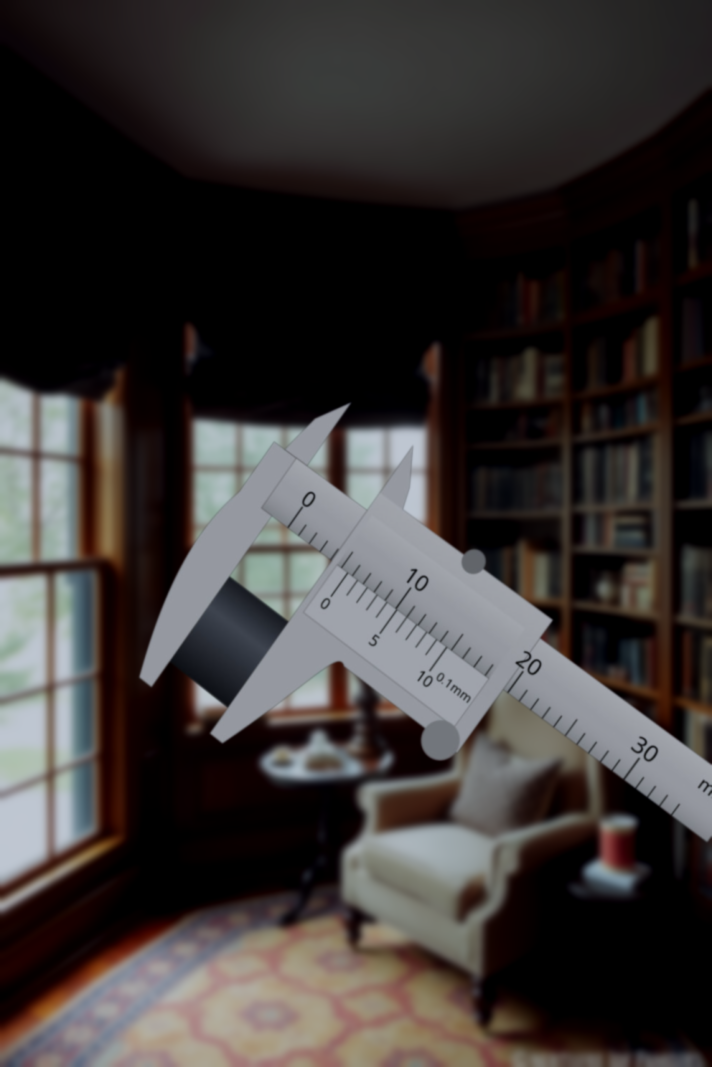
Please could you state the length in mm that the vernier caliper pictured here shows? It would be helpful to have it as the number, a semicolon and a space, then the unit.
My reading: 5.6; mm
